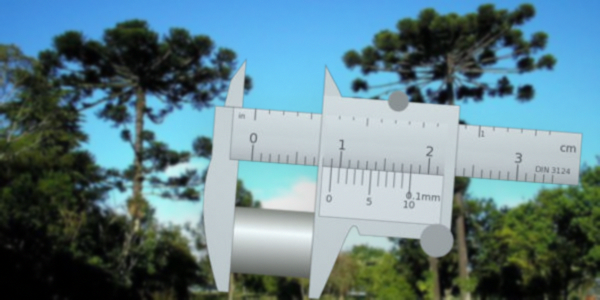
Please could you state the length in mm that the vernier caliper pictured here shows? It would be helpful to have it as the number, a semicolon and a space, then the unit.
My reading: 9.0; mm
